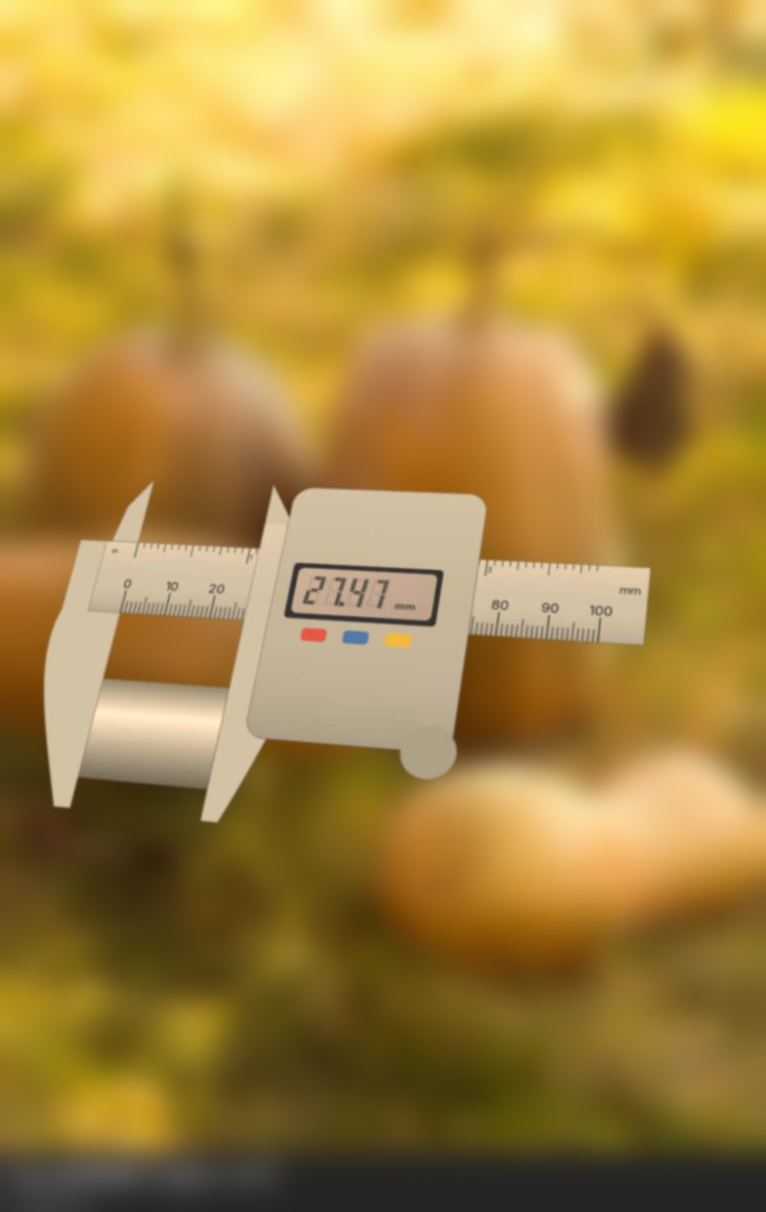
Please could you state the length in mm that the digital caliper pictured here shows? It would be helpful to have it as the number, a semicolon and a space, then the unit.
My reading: 27.47; mm
